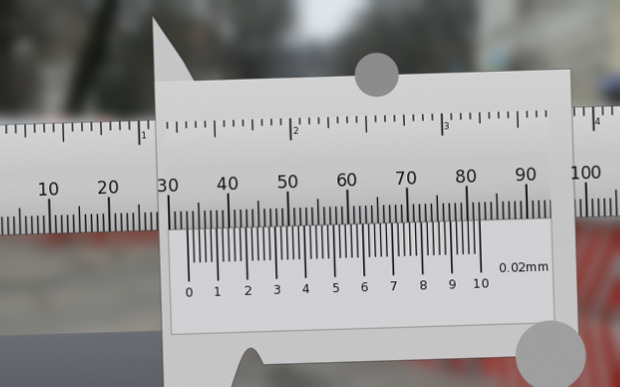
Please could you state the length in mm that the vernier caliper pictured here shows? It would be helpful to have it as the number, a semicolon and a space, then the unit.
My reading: 33.0; mm
